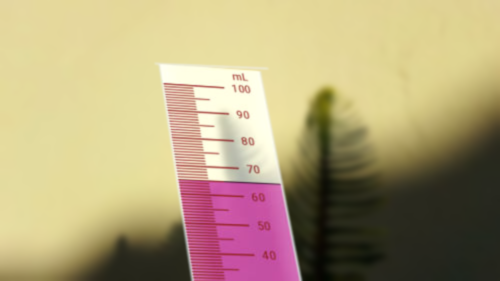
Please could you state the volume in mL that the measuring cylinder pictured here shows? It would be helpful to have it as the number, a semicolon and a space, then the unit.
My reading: 65; mL
